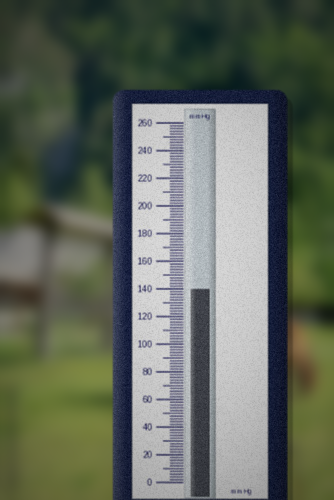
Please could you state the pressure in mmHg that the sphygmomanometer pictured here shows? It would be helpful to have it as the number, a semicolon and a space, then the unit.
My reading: 140; mmHg
